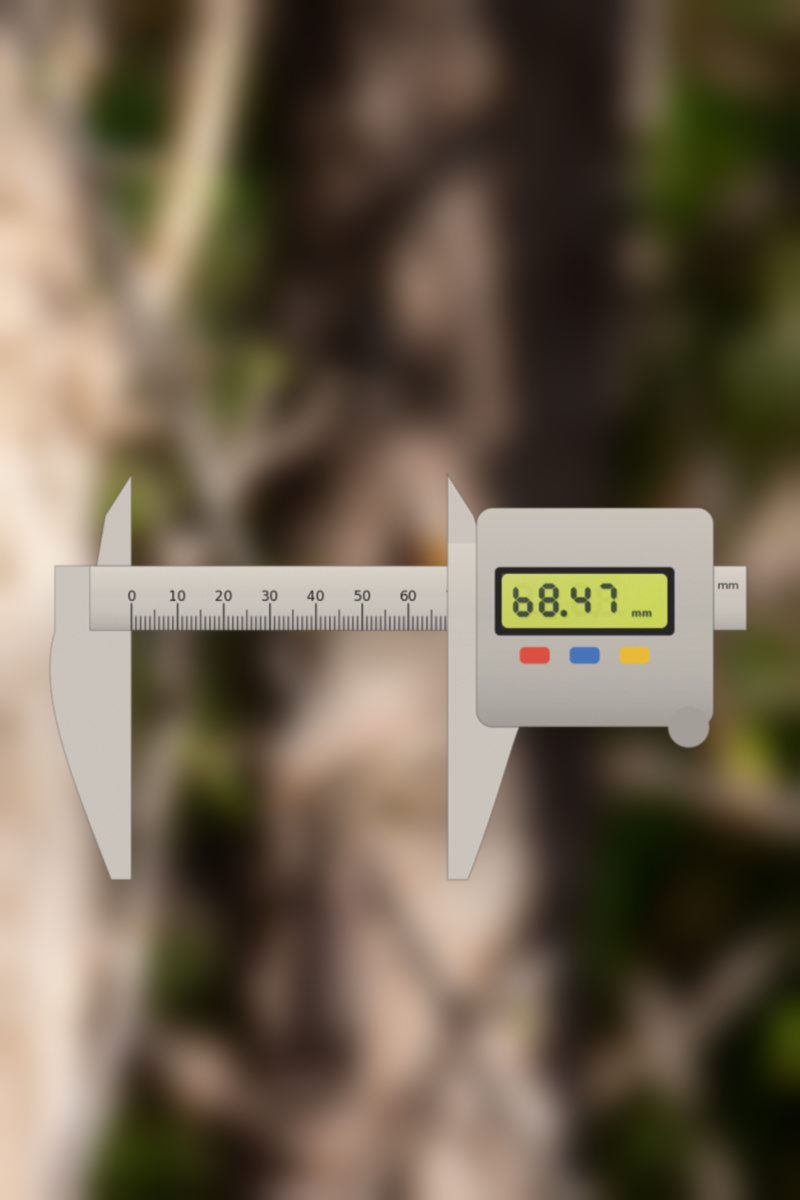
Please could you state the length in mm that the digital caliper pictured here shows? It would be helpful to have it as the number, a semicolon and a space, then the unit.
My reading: 68.47; mm
